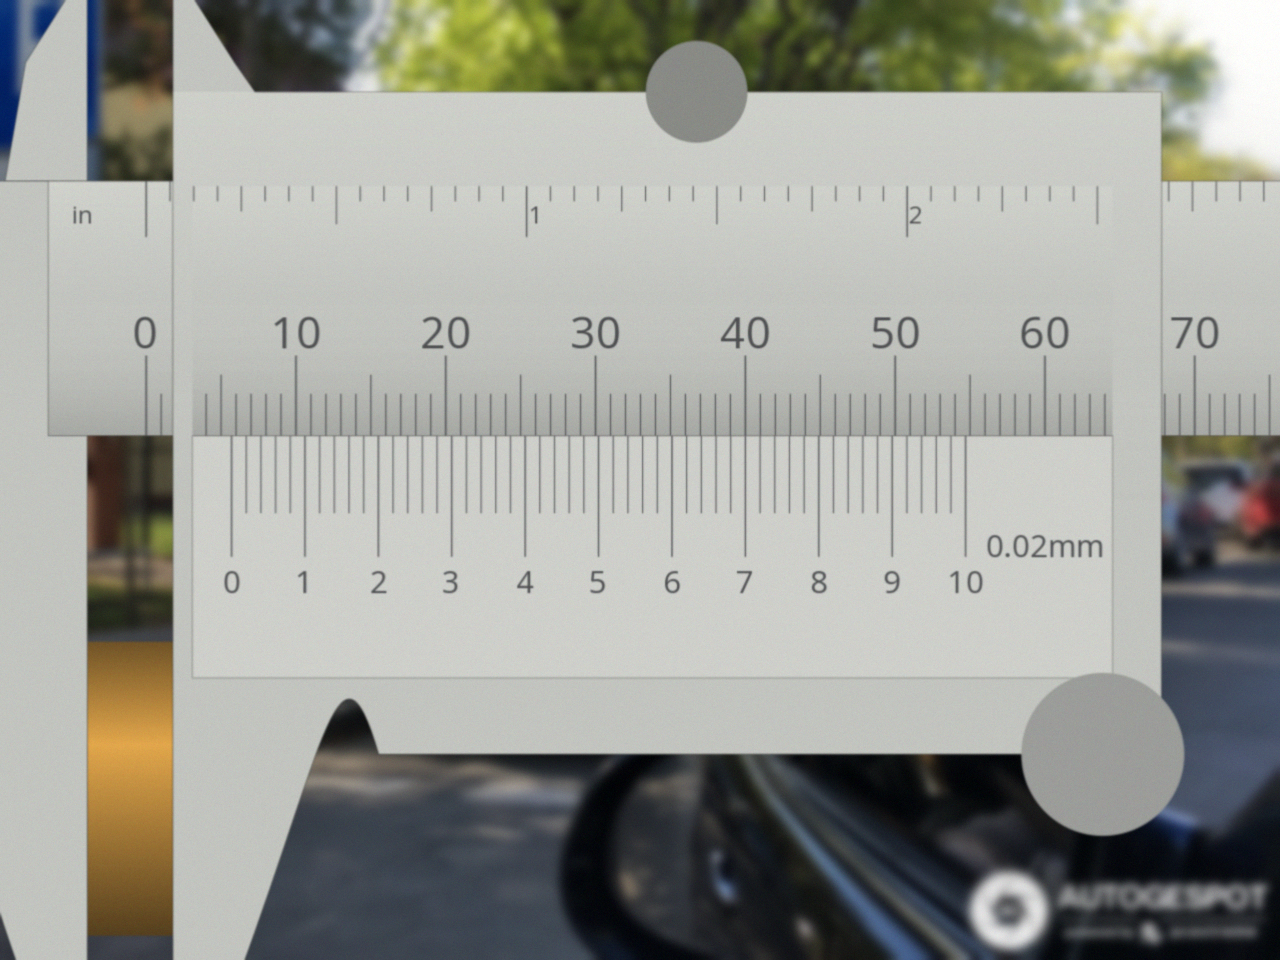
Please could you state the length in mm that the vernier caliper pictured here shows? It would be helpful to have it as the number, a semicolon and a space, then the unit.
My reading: 5.7; mm
